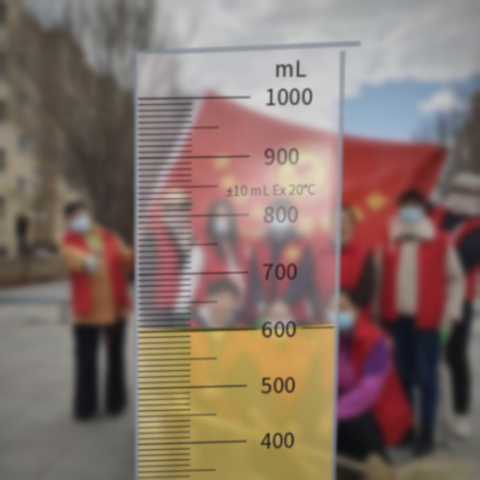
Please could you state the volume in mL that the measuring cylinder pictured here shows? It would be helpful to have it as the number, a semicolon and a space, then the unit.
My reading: 600; mL
